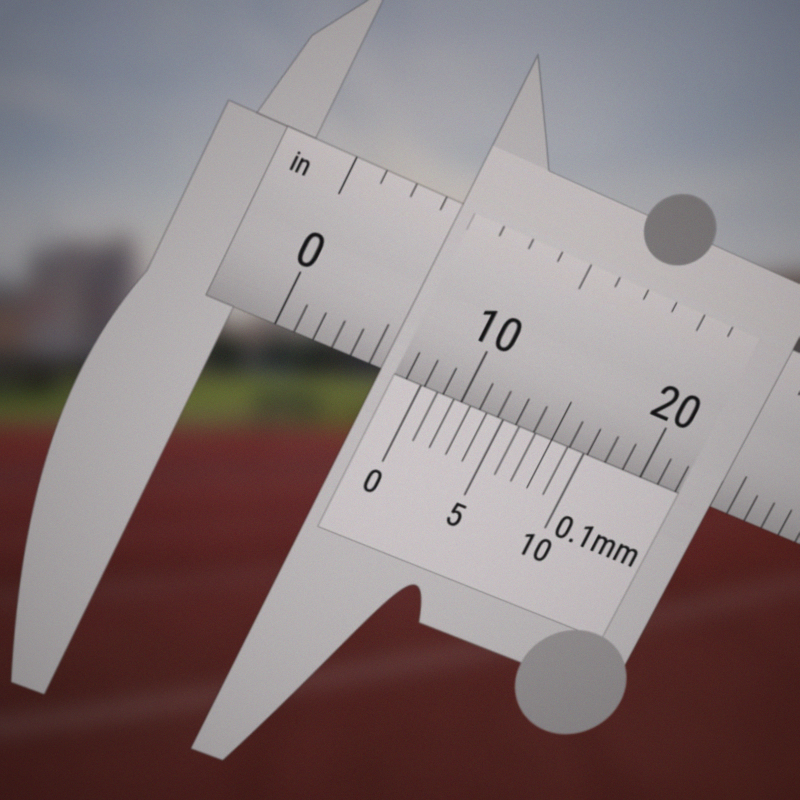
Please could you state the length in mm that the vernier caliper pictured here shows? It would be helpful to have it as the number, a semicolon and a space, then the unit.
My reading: 7.8; mm
